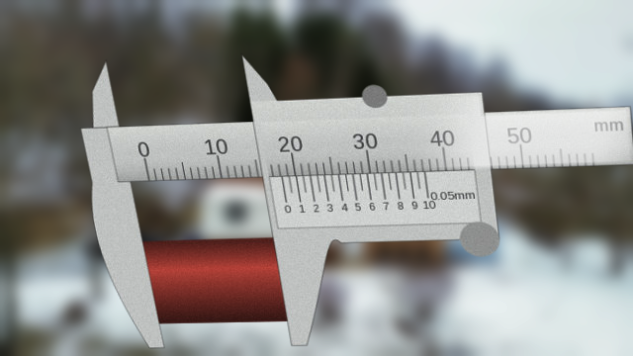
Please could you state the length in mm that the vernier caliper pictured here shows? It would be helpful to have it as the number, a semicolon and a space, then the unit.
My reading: 18.2; mm
